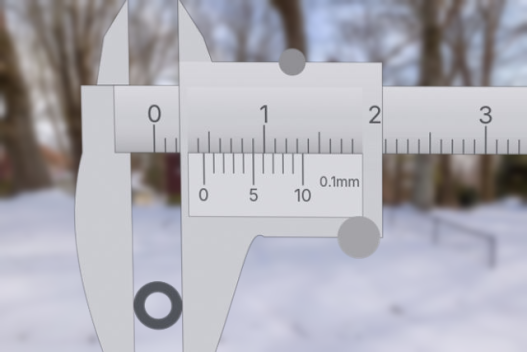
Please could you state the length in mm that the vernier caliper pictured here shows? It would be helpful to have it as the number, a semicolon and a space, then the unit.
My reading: 4.5; mm
